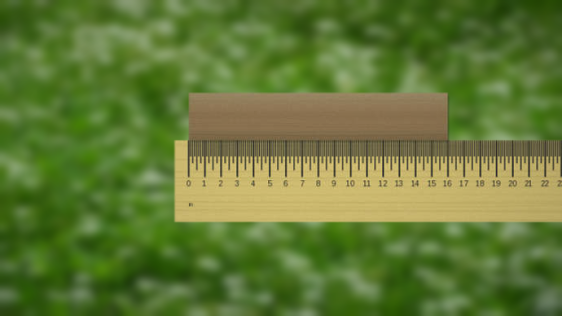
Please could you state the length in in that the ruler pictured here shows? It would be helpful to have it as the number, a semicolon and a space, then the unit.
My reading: 16; in
